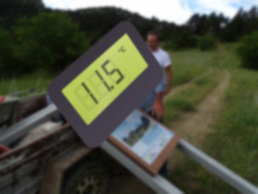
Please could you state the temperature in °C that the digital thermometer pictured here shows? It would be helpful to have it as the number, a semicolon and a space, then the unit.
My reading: 11.5; °C
